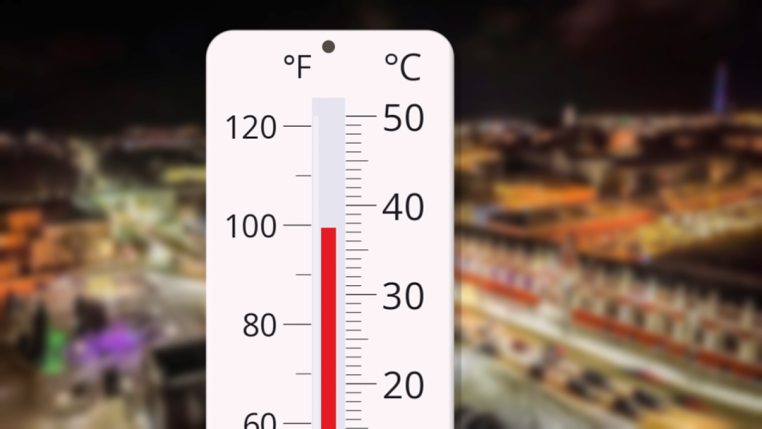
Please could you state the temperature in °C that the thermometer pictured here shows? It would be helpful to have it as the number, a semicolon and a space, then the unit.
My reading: 37.5; °C
